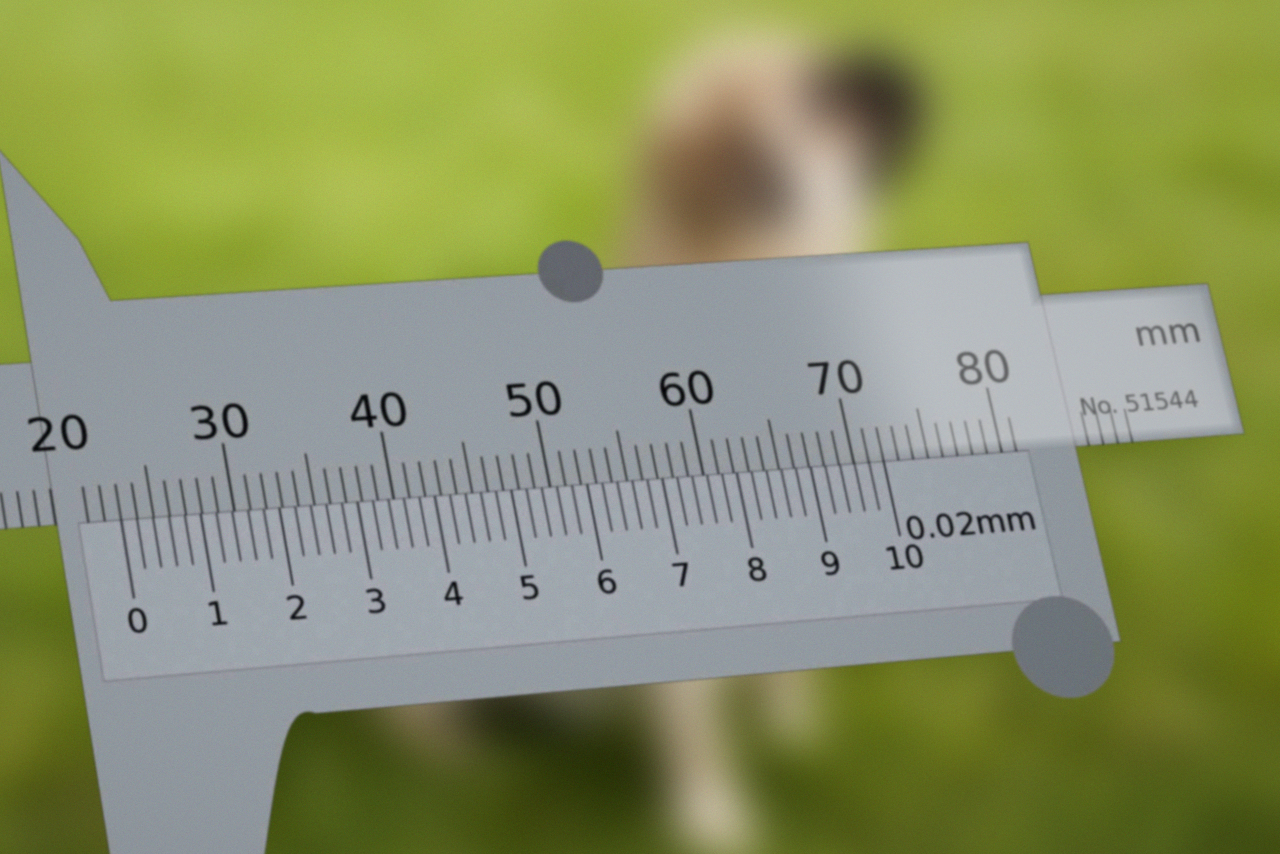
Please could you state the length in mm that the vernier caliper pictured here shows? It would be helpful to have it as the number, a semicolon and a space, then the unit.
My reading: 23.0; mm
